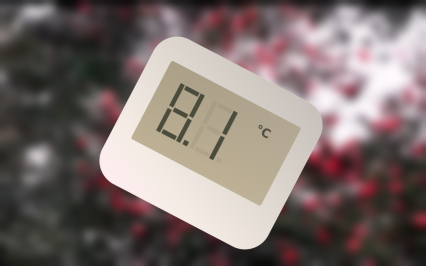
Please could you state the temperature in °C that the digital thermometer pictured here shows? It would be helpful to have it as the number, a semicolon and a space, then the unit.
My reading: 8.1; °C
